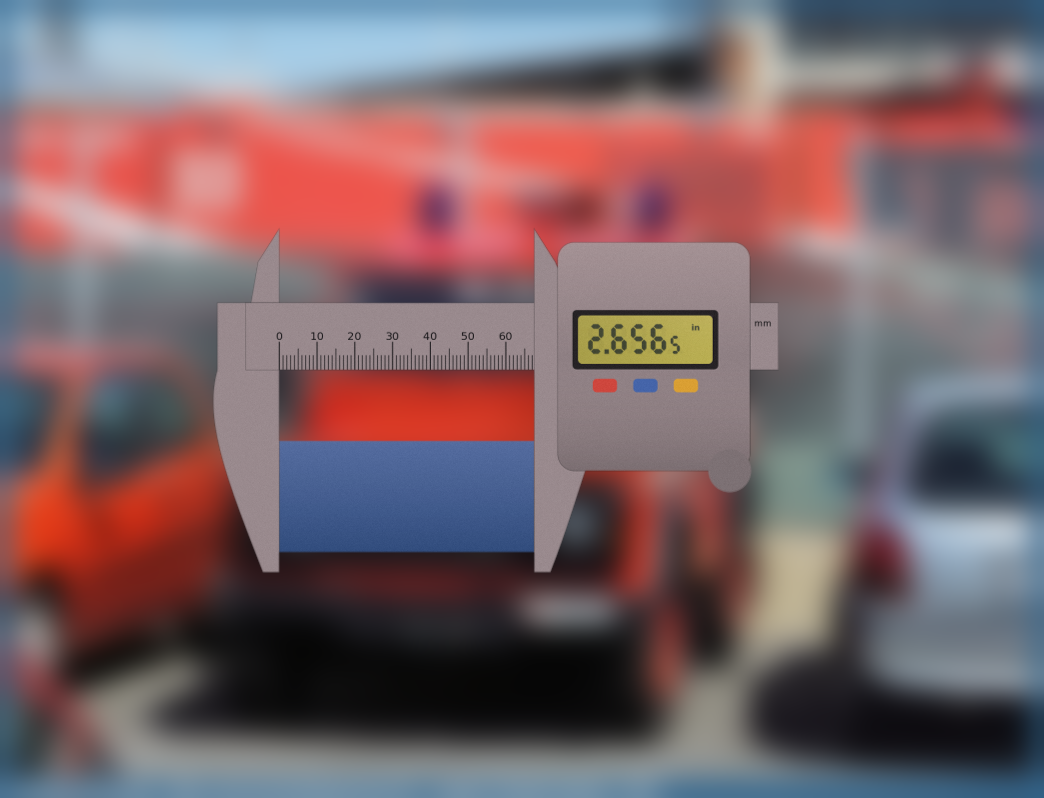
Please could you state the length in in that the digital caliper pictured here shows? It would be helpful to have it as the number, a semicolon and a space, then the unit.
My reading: 2.6565; in
